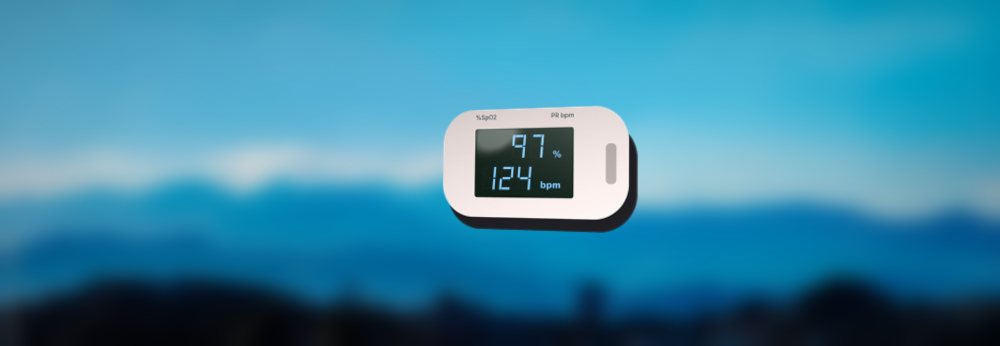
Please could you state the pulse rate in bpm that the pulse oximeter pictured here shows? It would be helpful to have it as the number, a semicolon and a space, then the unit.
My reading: 124; bpm
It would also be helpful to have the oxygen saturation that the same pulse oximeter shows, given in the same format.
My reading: 97; %
